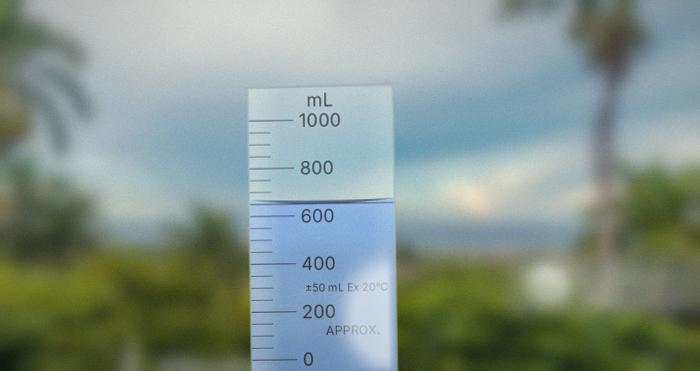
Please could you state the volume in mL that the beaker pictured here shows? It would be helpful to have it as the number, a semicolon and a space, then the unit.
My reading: 650; mL
